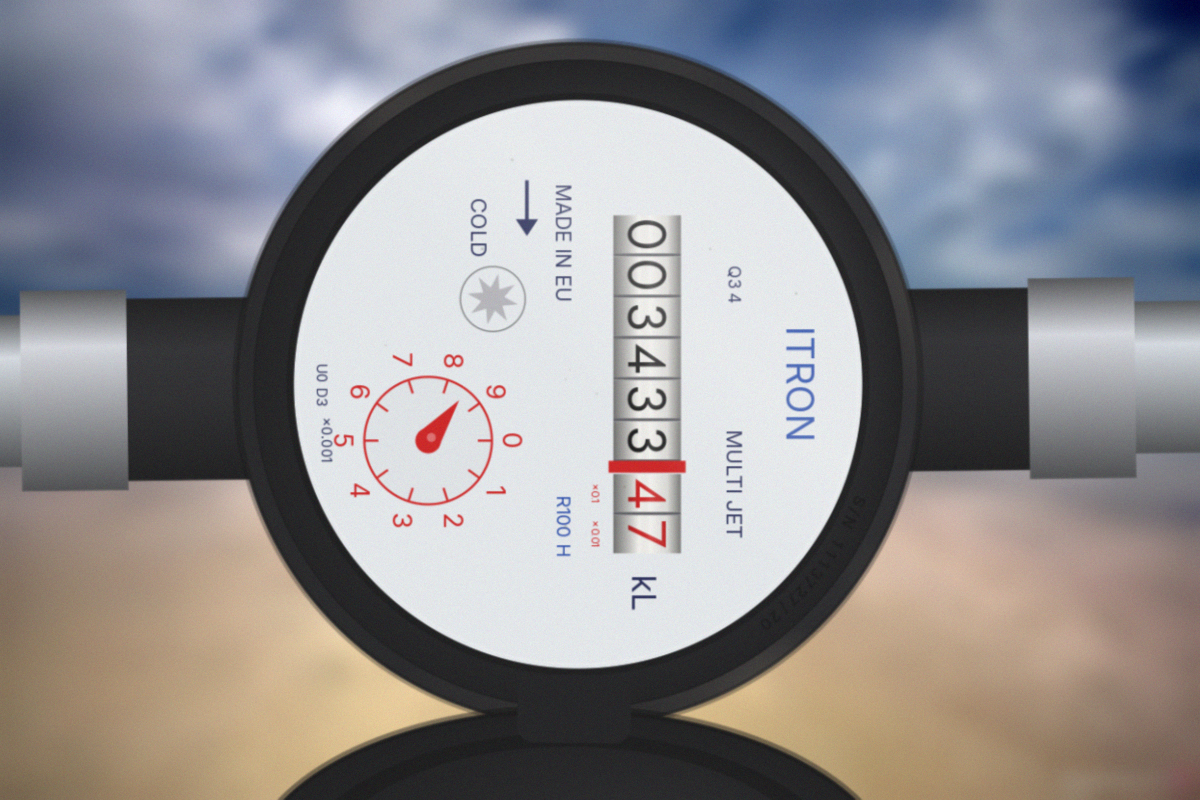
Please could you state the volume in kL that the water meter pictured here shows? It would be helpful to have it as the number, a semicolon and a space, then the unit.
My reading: 3433.478; kL
